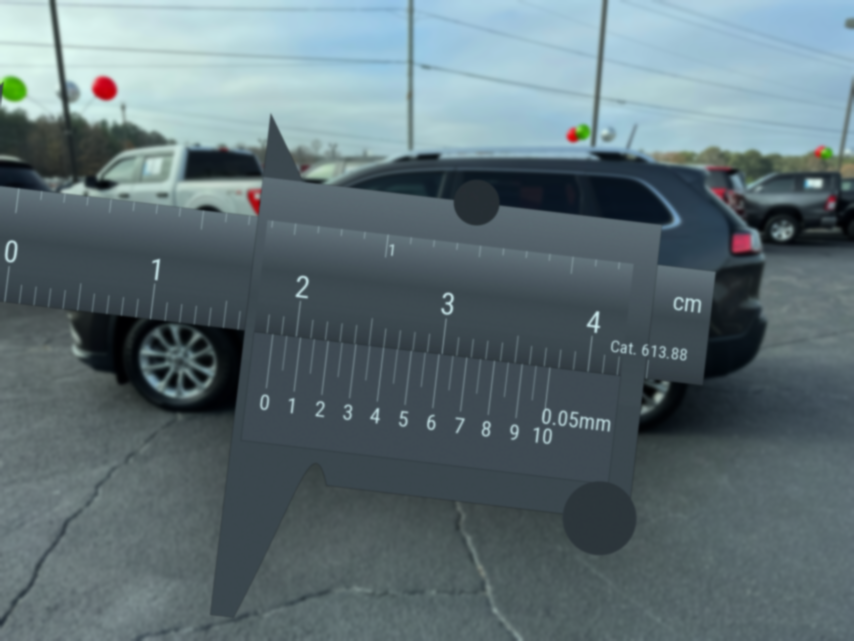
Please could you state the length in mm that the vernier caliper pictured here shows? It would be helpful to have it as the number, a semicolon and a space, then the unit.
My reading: 18.4; mm
